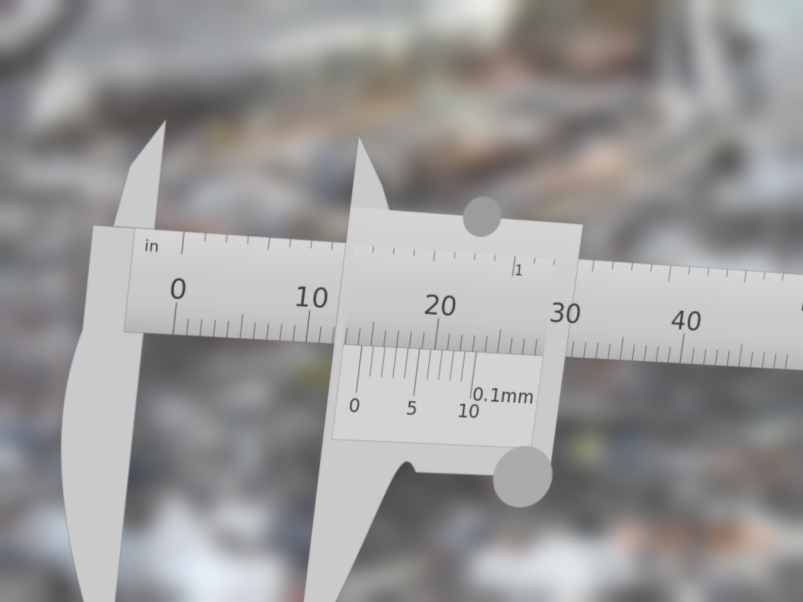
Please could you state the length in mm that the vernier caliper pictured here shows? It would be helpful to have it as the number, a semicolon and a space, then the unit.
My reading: 14.3; mm
